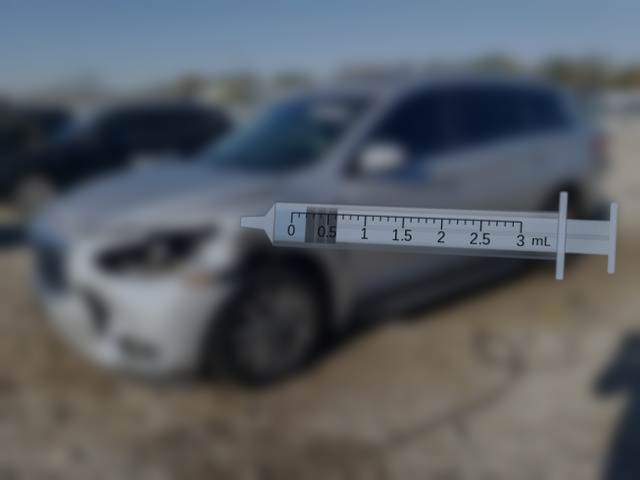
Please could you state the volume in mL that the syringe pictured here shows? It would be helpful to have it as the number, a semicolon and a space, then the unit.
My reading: 0.2; mL
